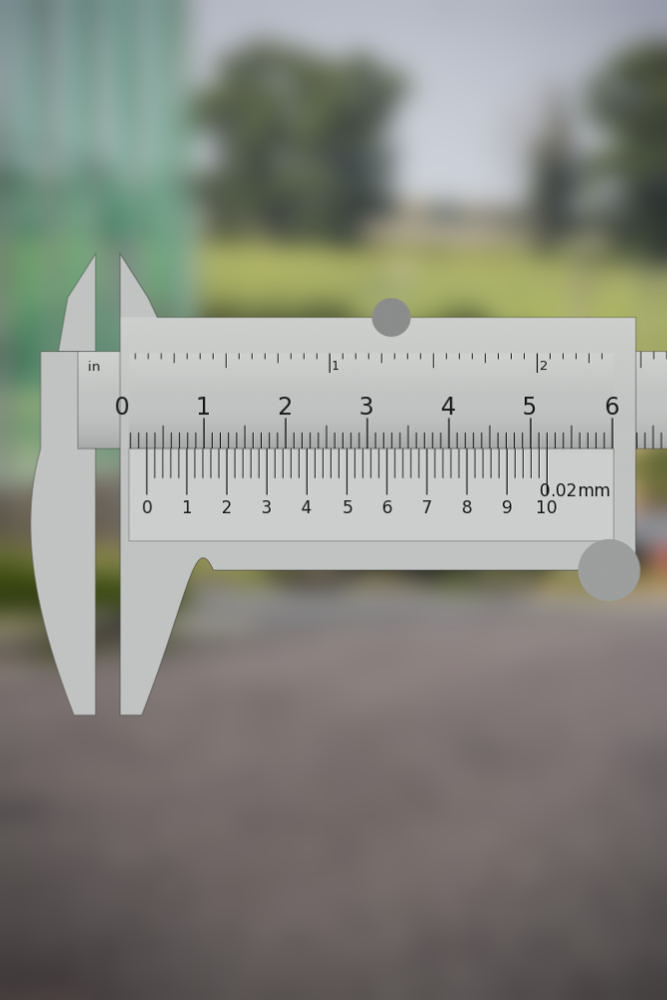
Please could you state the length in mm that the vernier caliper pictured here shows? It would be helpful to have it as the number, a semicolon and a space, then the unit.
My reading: 3.0; mm
